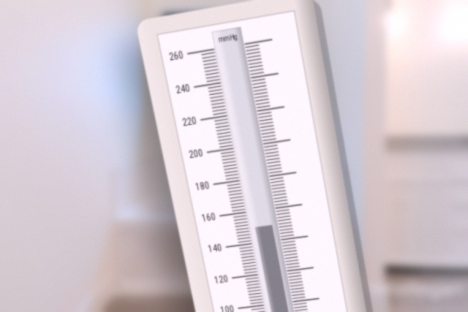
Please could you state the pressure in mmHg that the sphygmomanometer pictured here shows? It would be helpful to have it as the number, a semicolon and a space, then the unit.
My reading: 150; mmHg
